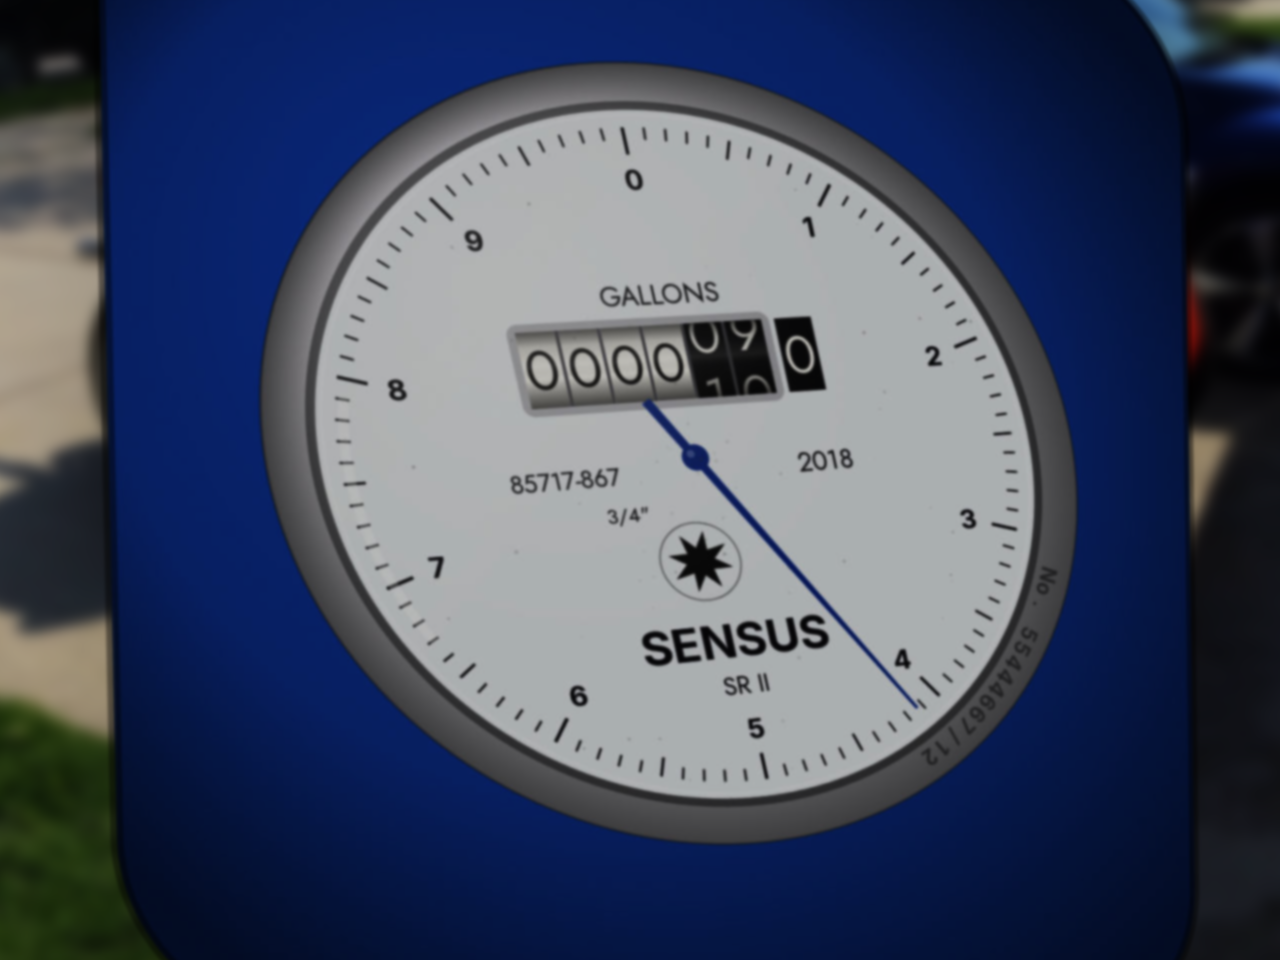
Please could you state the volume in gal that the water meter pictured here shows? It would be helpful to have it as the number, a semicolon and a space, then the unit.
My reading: 94.1; gal
